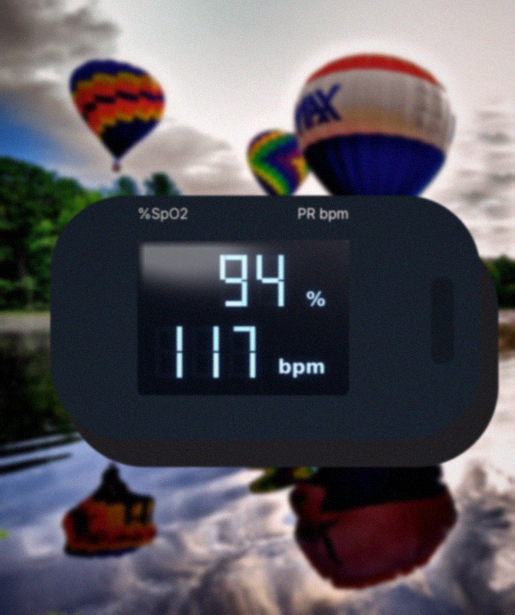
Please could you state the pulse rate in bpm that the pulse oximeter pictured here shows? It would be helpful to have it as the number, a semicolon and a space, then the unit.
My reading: 117; bpm
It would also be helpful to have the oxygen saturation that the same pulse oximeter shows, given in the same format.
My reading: 94; %
